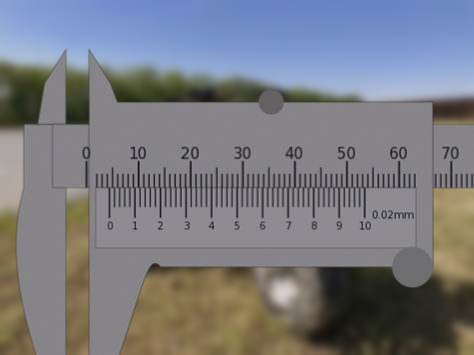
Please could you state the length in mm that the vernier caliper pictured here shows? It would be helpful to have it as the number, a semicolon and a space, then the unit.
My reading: 4.4; mm
